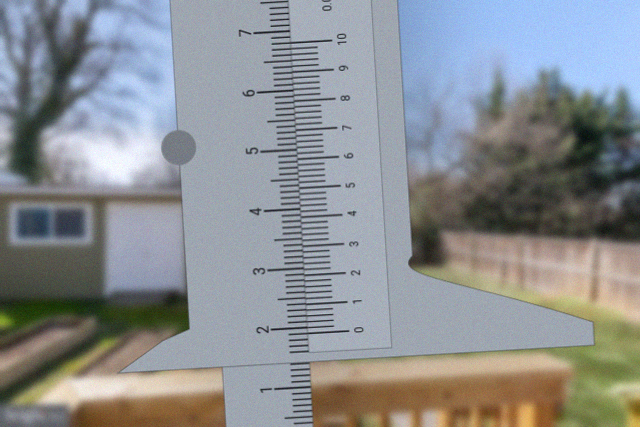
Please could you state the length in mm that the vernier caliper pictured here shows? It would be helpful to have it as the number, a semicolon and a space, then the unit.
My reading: 19.0; mm
